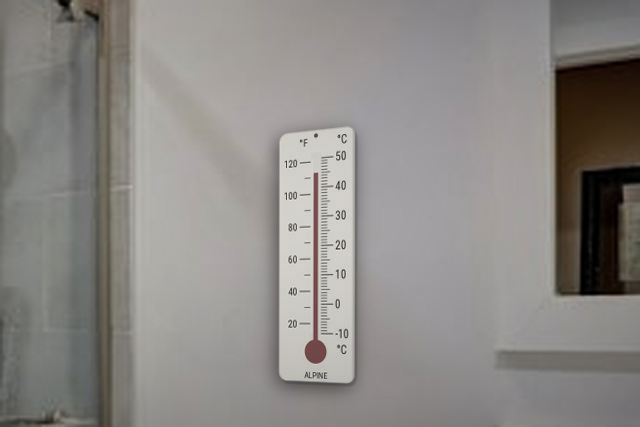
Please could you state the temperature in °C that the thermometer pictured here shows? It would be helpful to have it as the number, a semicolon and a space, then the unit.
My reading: 45; °C
